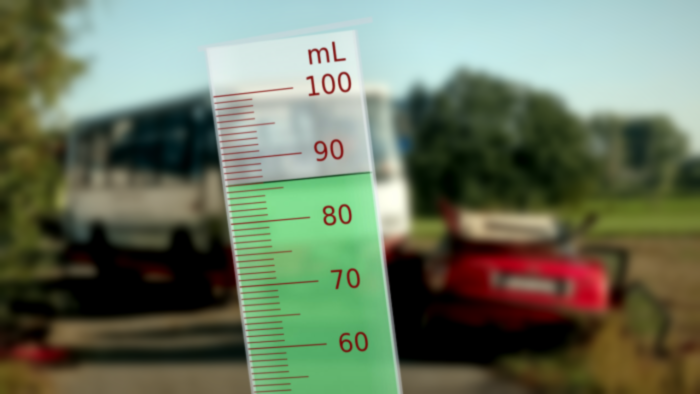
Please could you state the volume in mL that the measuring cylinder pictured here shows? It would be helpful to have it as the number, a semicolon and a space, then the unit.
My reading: 86; mL
